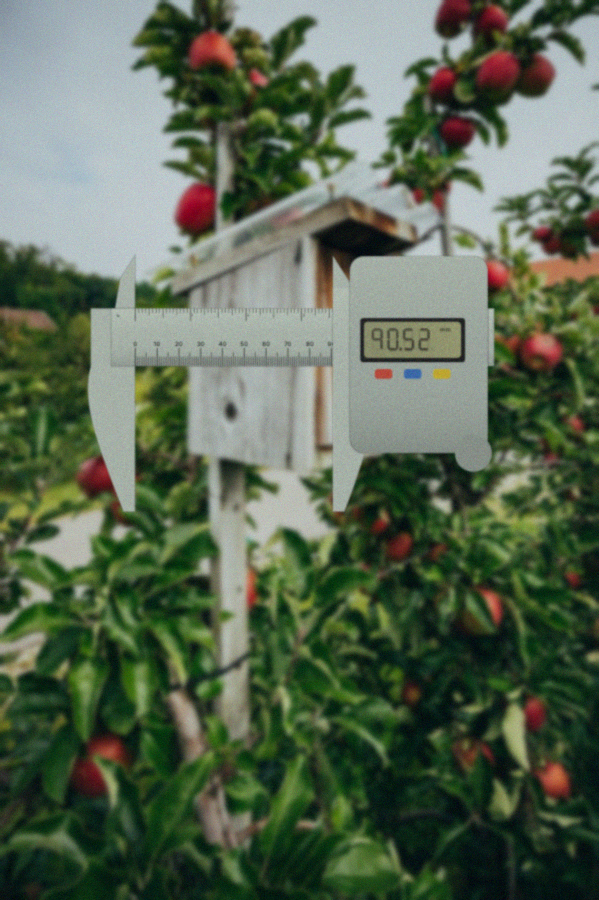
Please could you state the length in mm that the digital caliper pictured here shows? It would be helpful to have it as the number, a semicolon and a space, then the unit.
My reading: 90.52; mm
